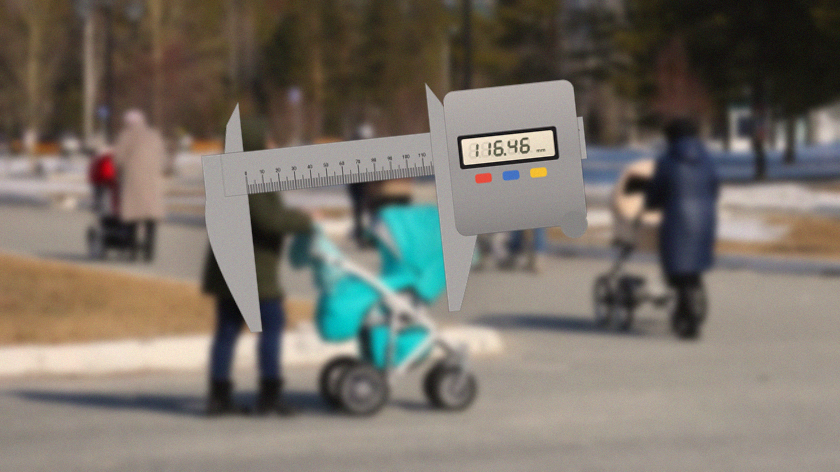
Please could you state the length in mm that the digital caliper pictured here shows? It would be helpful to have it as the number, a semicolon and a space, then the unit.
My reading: 116.46; mm
